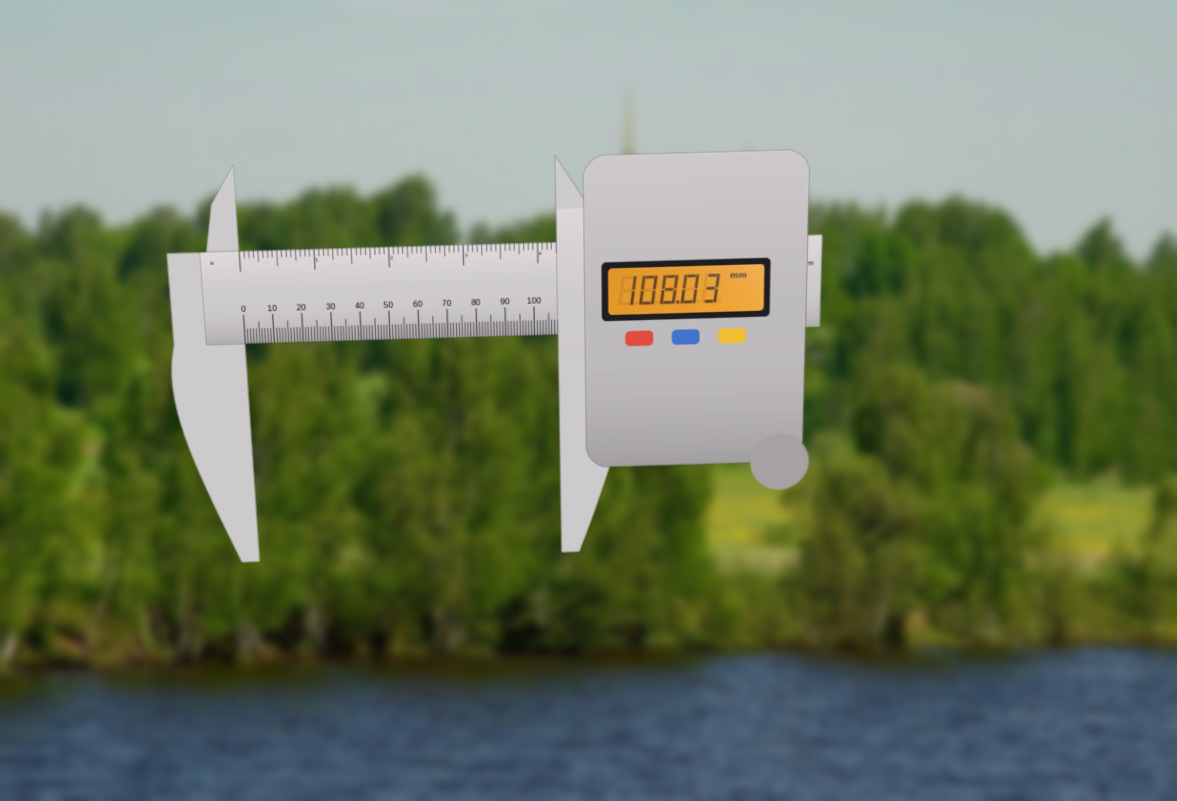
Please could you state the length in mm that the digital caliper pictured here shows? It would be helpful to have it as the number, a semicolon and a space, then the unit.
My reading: 108.03; mm
